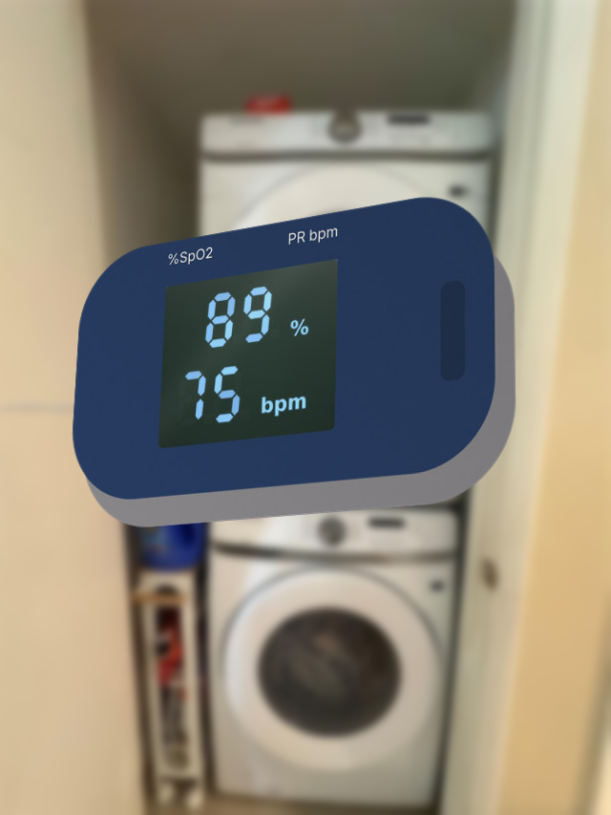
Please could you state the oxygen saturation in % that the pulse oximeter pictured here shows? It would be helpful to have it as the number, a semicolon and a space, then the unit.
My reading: 89; %
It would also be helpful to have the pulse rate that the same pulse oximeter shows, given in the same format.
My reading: 75; bpm
